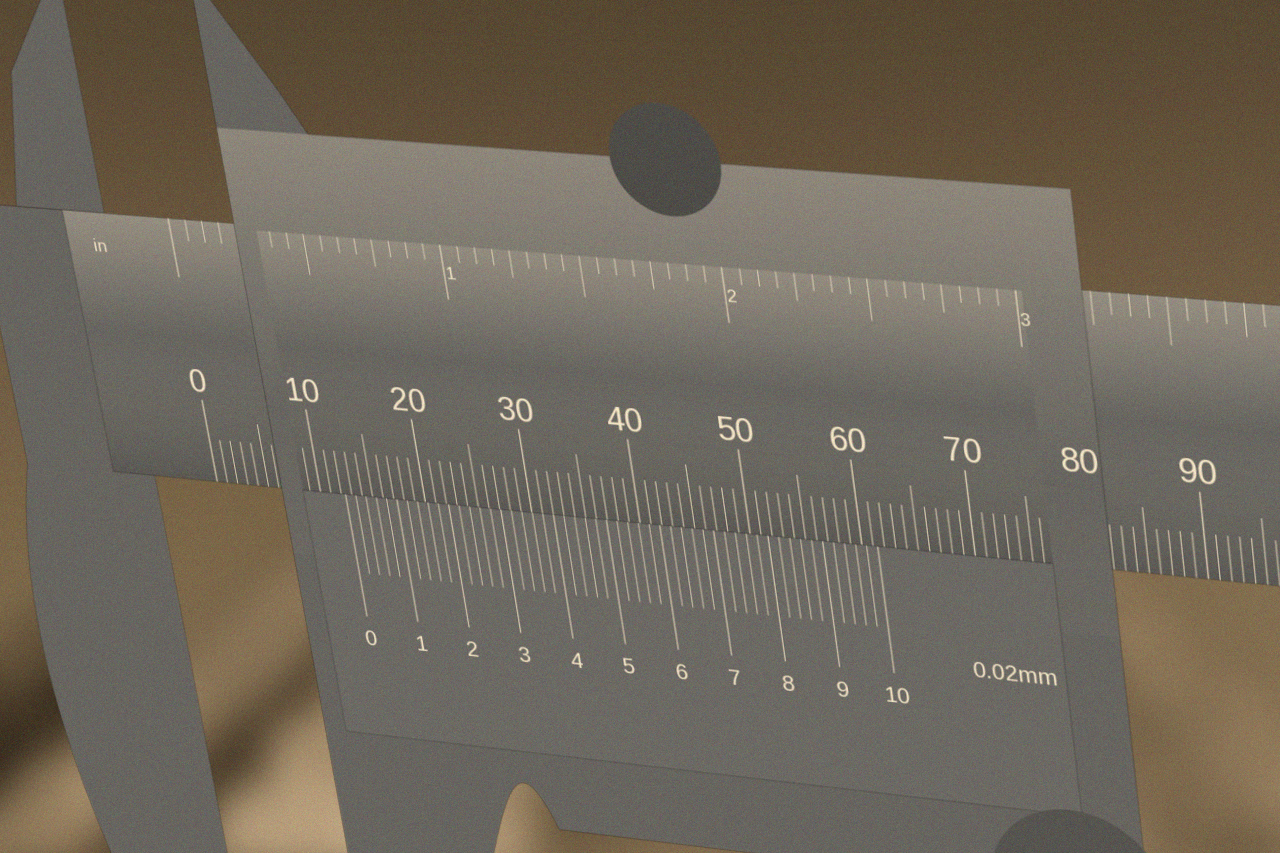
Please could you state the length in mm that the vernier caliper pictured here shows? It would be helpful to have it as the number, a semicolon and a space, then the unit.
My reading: 12.4; mm
